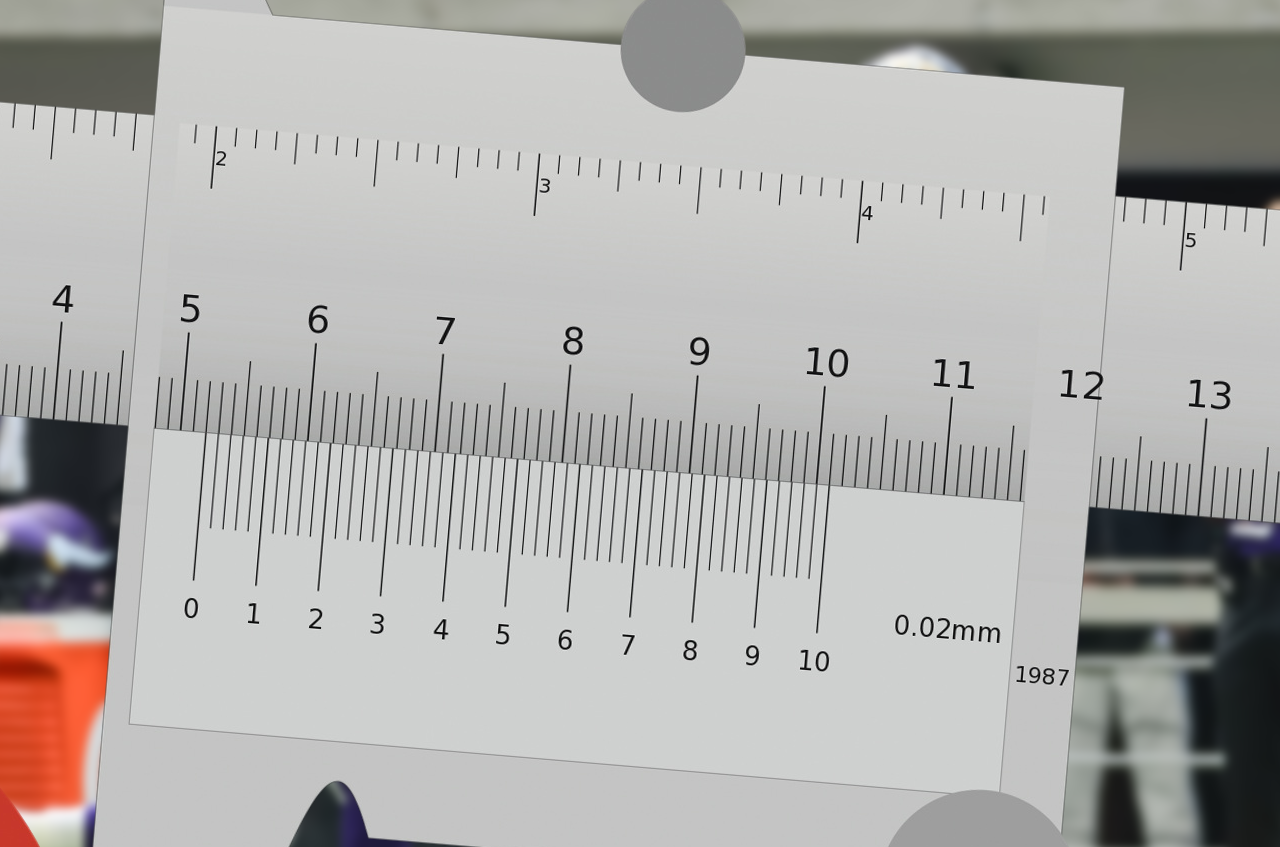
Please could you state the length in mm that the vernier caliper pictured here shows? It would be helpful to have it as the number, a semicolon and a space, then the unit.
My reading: 52.0; mm
